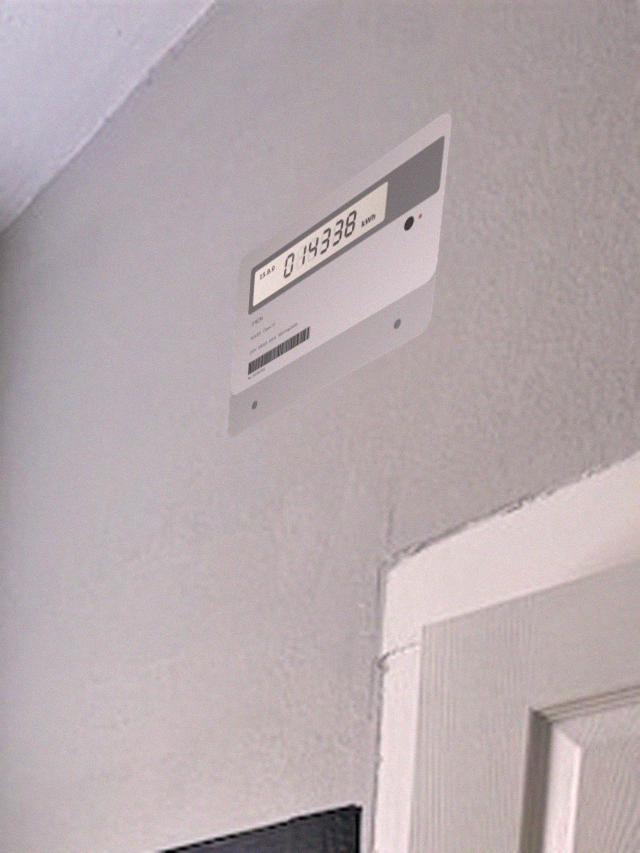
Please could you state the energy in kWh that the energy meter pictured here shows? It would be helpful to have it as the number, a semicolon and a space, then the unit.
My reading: 14338; kWh
